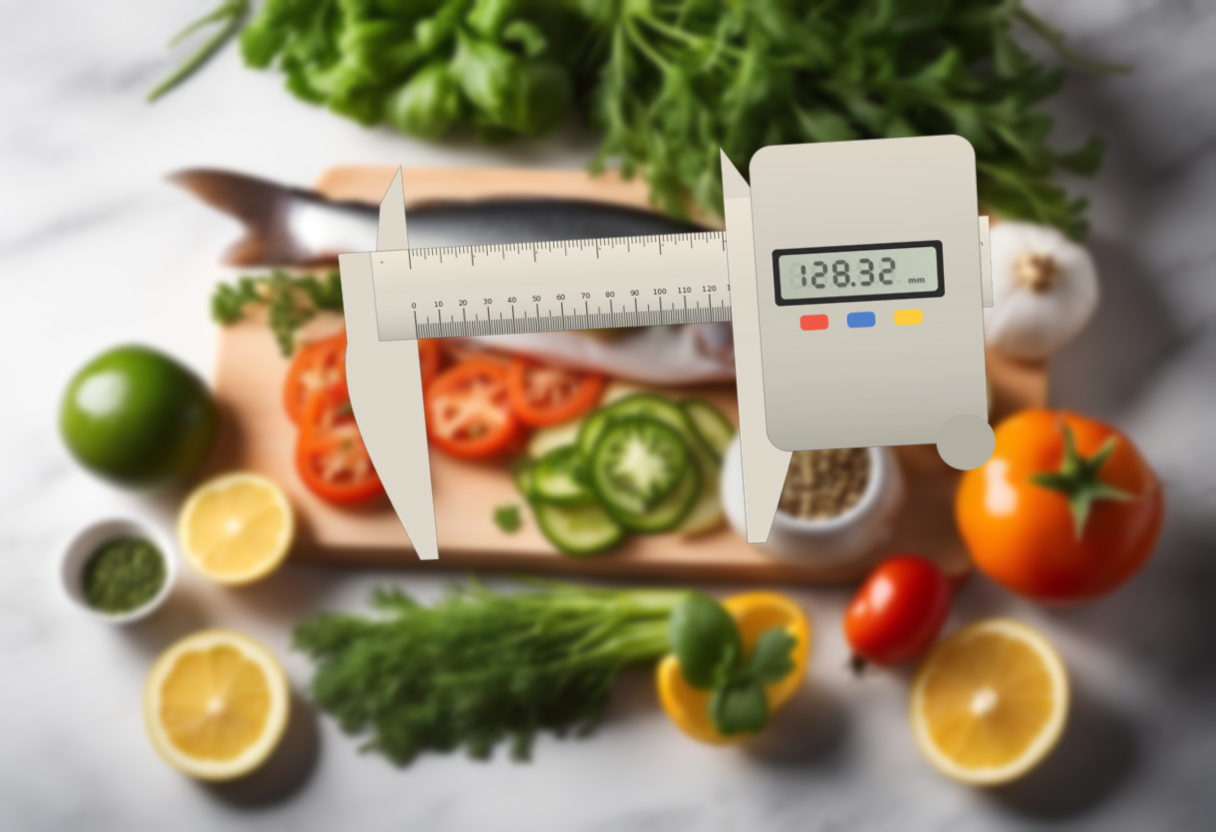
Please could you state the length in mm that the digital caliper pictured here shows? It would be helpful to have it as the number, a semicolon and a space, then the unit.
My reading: 128.32; mm
